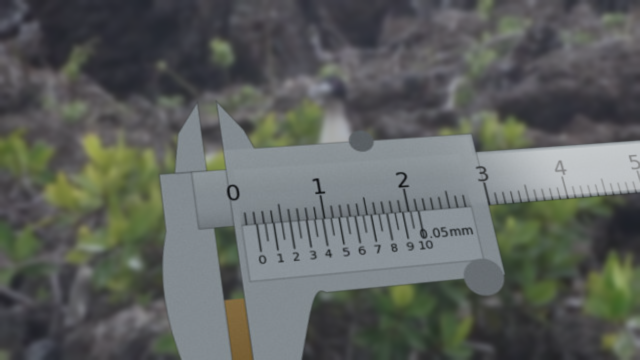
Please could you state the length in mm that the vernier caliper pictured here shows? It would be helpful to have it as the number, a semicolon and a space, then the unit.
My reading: 2.2; mm
